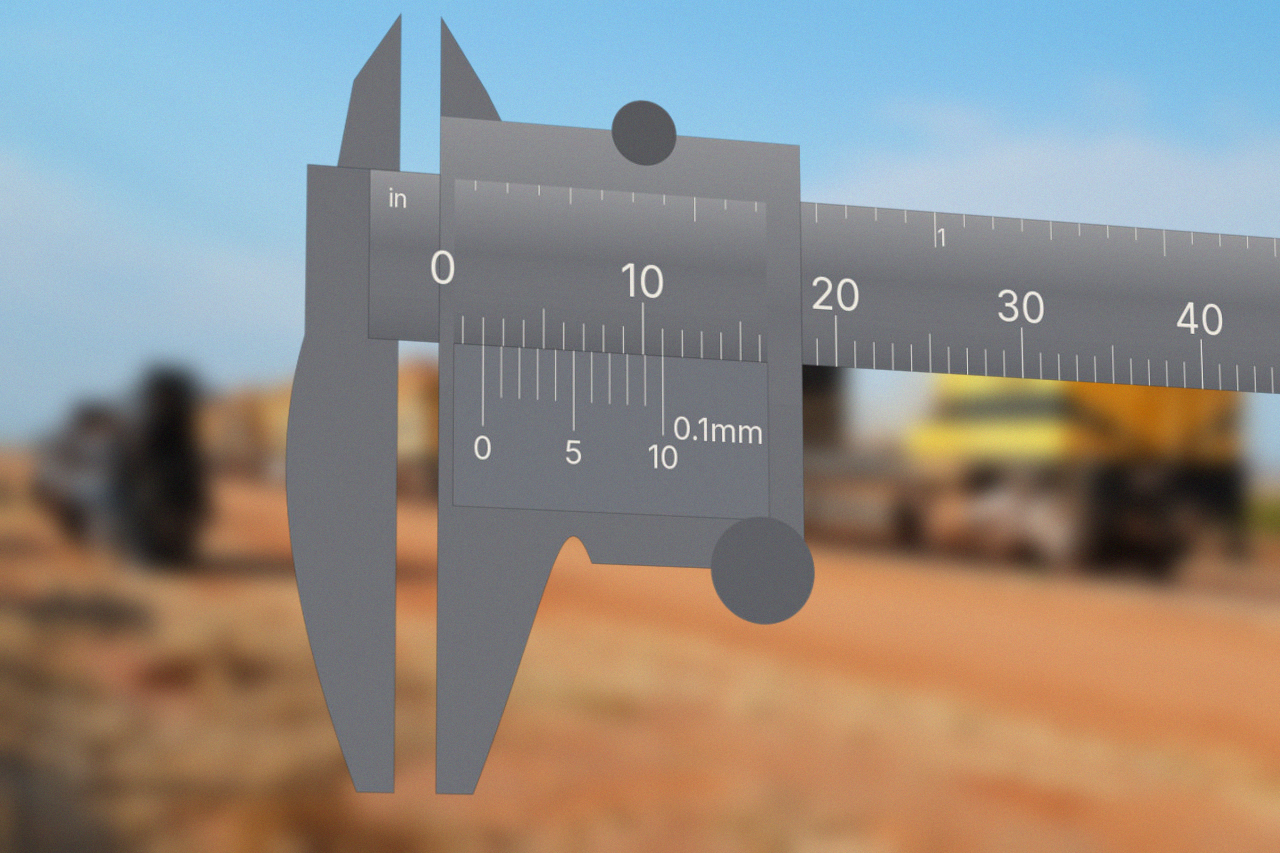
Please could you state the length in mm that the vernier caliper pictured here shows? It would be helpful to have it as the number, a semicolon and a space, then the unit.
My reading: 2.0; mm
